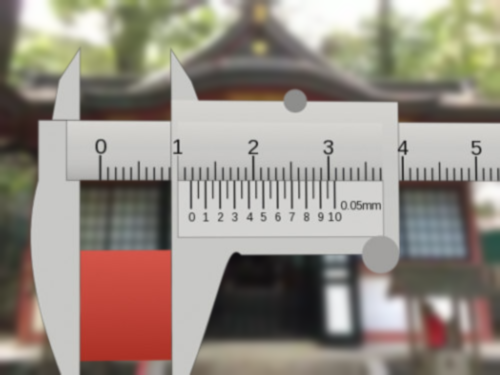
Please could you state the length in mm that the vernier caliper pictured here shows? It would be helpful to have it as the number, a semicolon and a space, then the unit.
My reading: 11.8; mm
